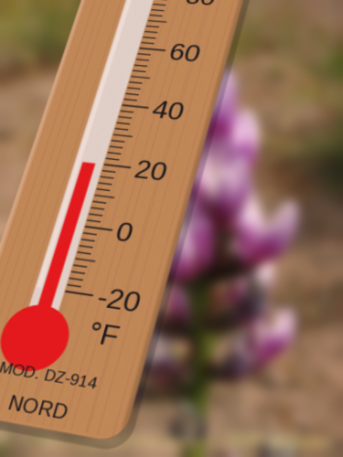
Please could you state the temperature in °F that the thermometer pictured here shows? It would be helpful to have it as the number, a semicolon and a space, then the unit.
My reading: 20; °F
